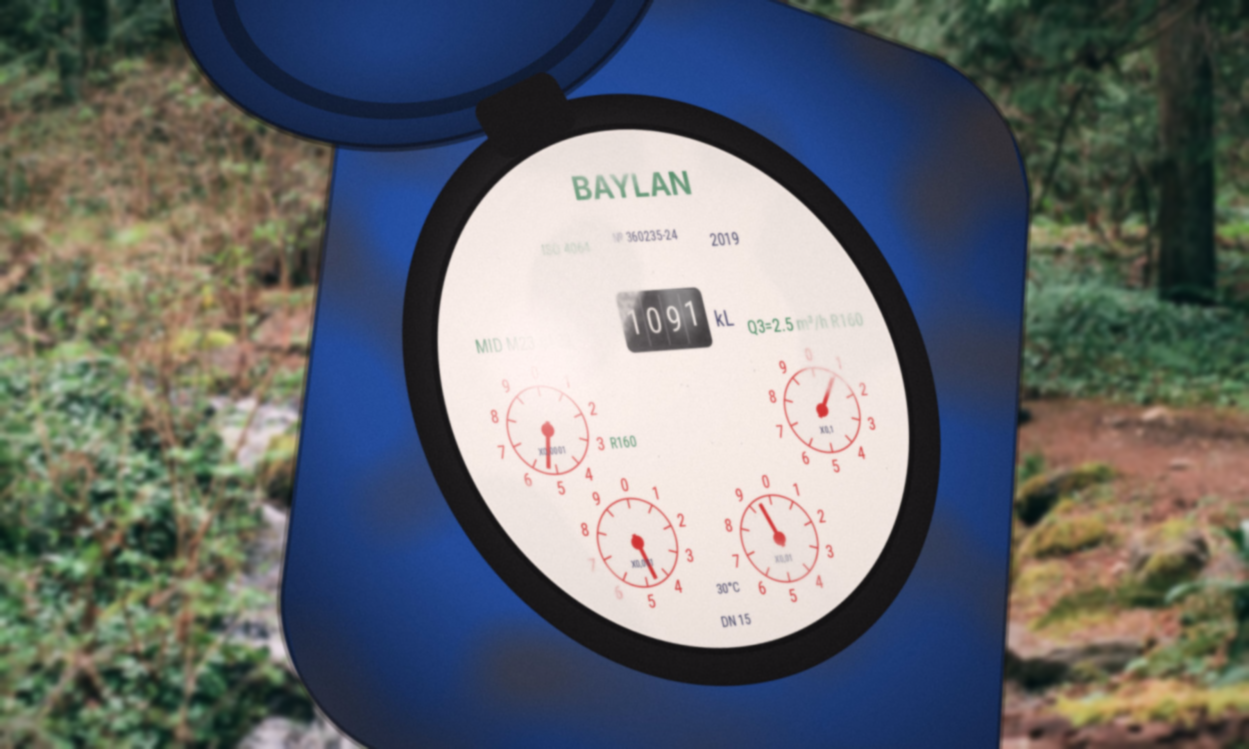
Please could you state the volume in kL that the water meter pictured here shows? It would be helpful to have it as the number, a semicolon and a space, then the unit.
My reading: 1091.0945; kL
